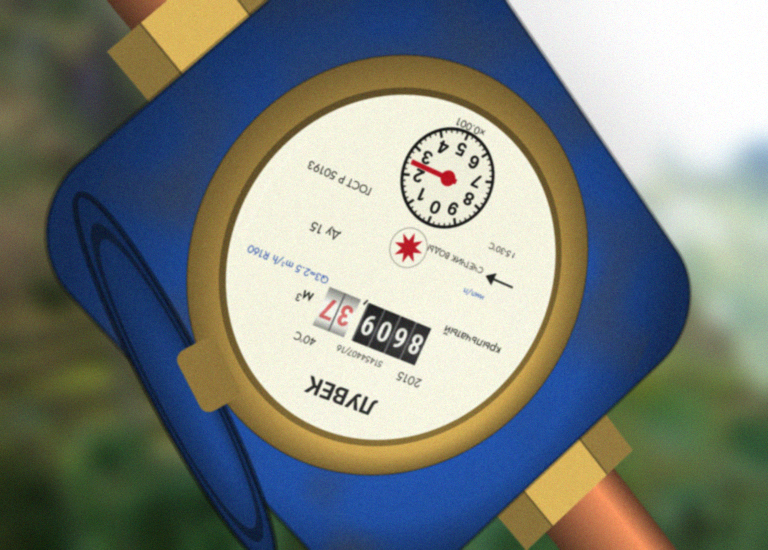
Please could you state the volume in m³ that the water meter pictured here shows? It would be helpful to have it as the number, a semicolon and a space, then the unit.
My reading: 8609.372; m³
